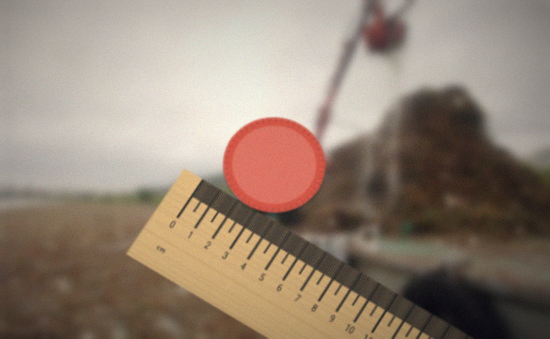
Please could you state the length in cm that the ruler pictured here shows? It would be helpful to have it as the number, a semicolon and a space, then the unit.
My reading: 5; cm
